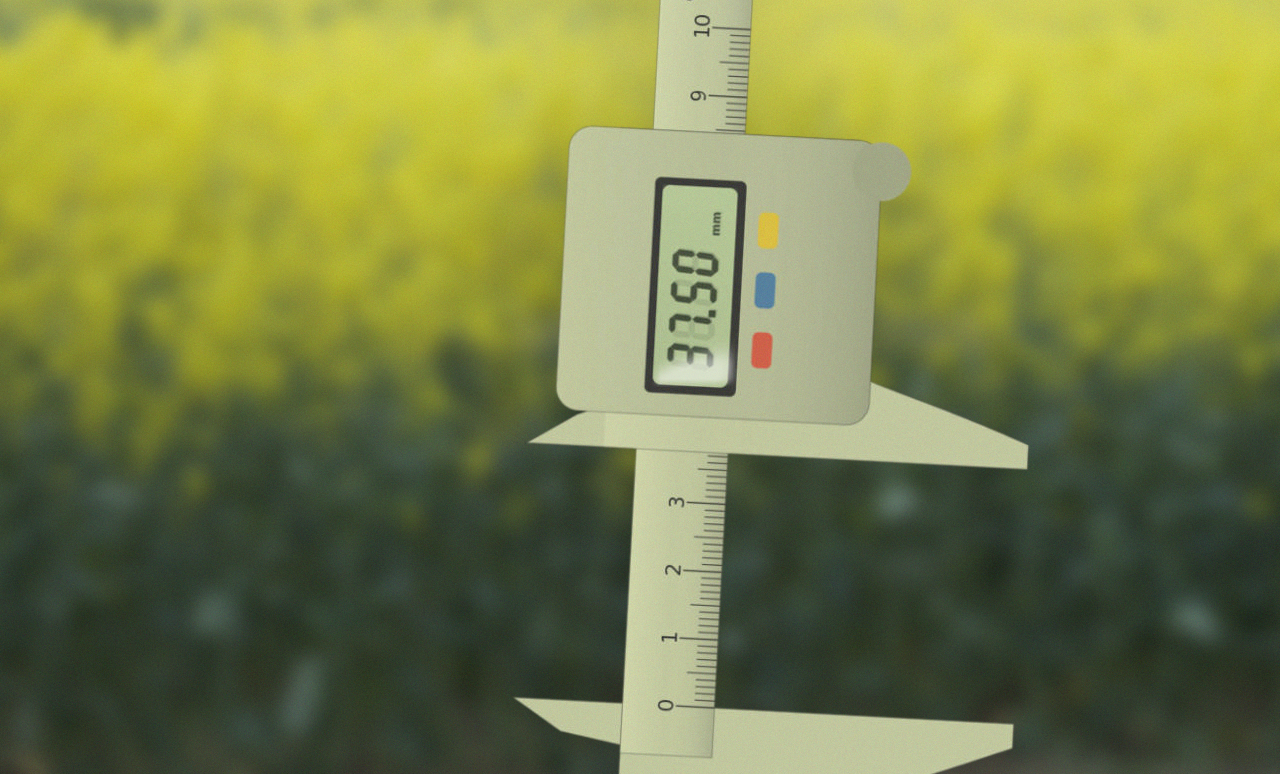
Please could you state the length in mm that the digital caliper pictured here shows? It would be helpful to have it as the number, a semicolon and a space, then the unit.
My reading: 37.50; mm
